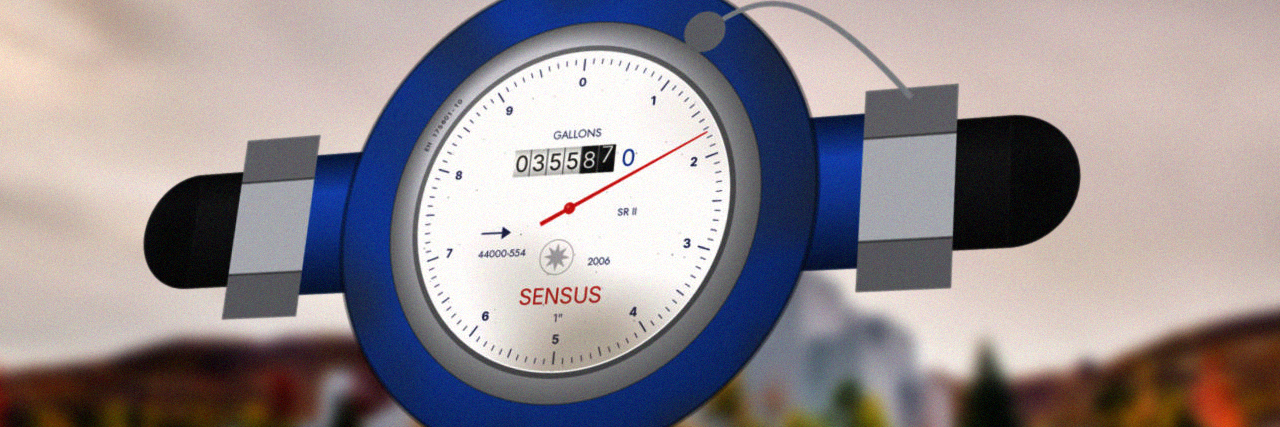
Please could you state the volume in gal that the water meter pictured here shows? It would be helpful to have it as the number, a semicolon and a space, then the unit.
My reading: 355871.7; gal
